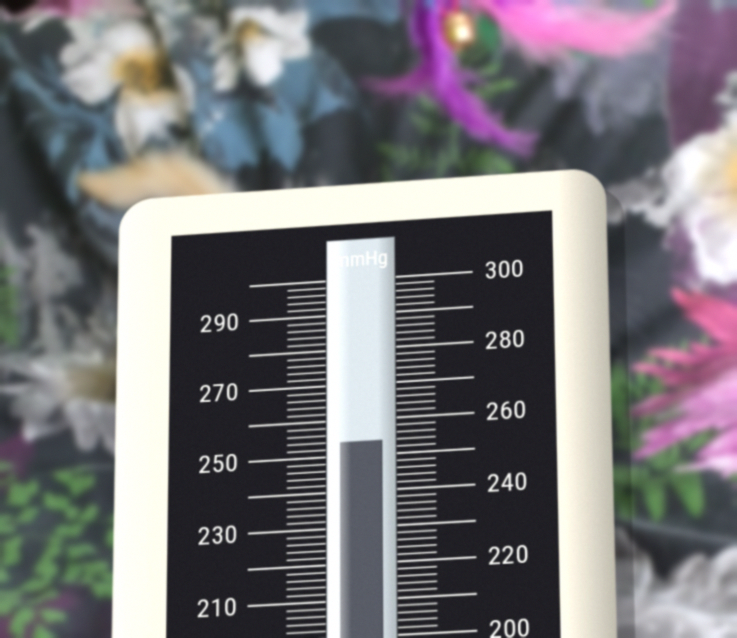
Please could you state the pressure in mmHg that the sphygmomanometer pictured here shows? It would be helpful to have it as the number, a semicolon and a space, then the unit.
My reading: 254; mmHg
